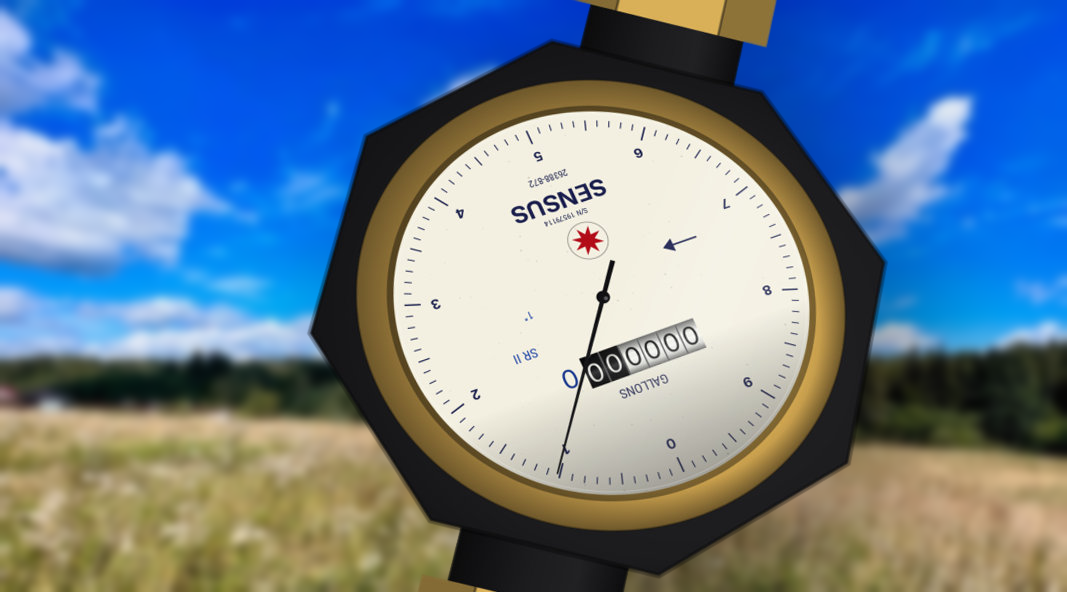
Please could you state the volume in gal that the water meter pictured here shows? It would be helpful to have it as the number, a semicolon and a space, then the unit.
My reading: 1.0; gal
